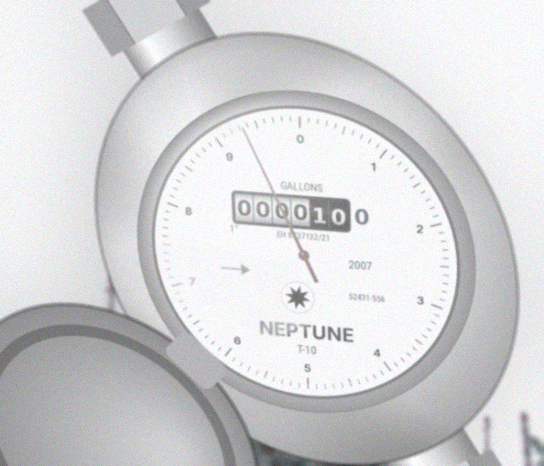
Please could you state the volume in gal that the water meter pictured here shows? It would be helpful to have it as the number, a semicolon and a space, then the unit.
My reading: 99.3; gal
